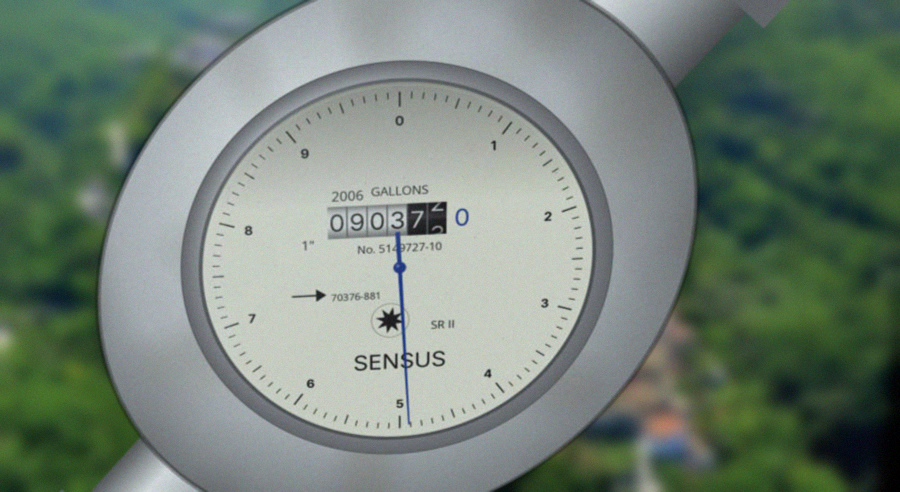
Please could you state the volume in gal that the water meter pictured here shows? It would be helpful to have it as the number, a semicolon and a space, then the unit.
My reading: 903724.9; gal
